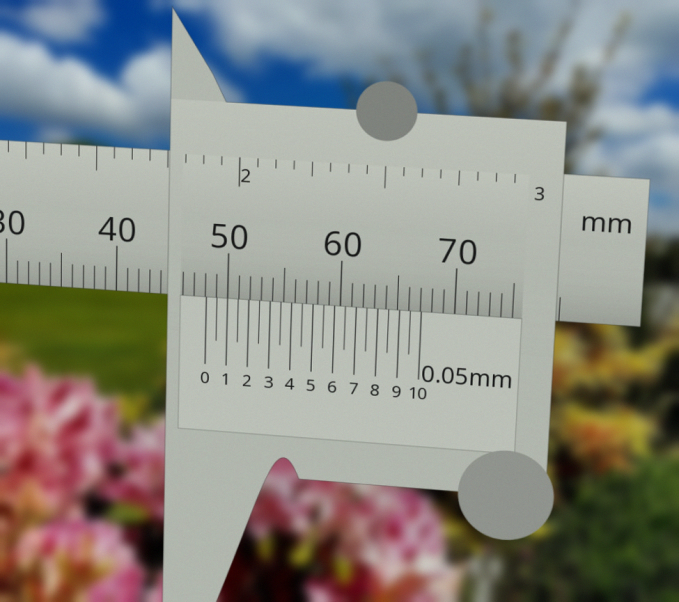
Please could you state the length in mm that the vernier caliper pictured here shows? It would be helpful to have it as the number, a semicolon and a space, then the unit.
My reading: 48.1; mm
